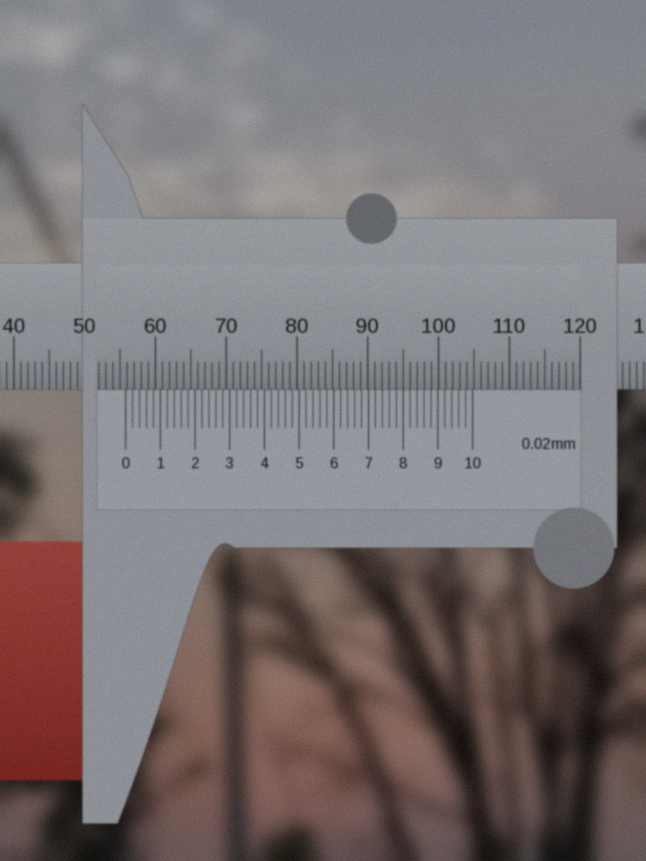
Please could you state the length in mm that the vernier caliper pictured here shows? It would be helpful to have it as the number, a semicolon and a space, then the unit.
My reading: 55.8; mm
